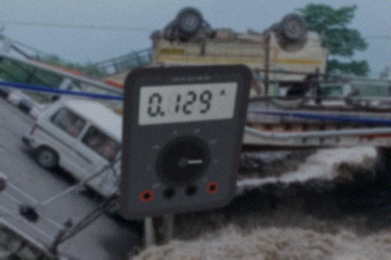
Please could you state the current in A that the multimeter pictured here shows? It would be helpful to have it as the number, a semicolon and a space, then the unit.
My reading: 0.129; A
